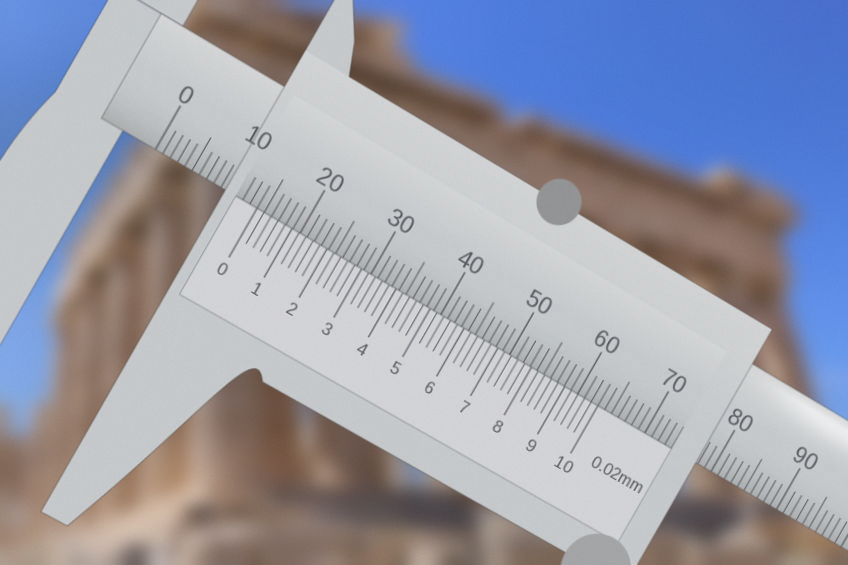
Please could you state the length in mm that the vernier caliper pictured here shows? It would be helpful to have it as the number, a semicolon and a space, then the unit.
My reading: 14.0; mm
